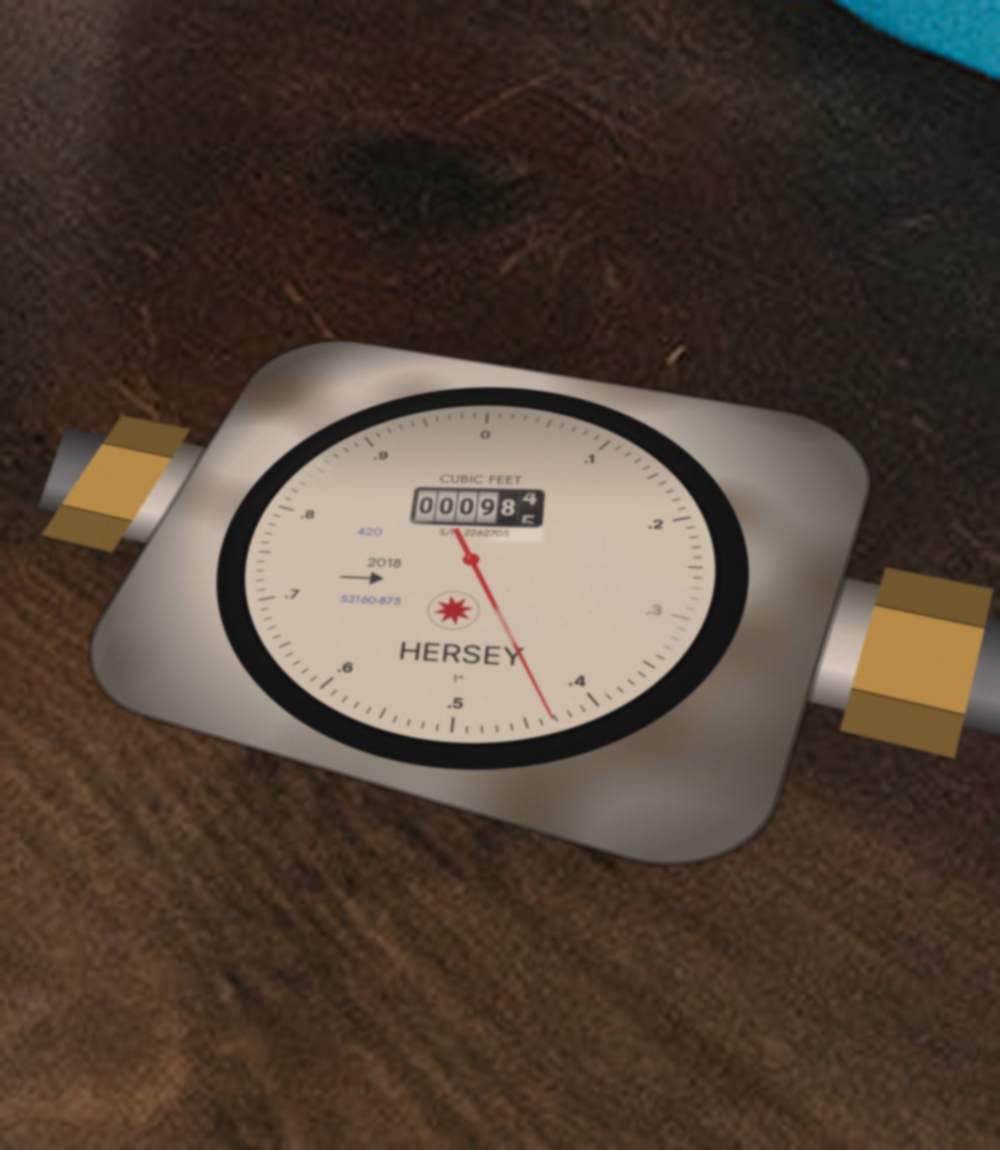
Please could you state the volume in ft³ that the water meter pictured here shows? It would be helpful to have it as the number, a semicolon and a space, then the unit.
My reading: 984.43; ft³
